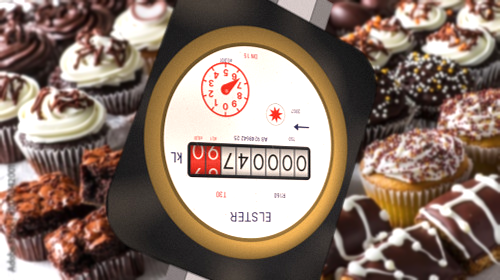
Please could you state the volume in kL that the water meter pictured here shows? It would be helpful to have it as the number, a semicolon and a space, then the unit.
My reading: 47.896; kL
